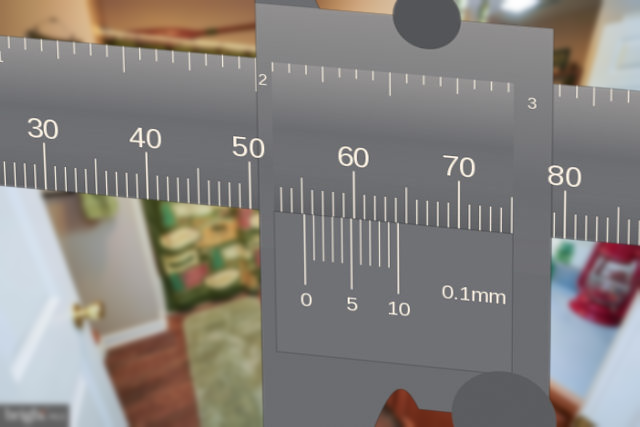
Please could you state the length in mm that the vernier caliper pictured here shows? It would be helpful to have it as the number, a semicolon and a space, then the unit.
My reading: 55.2; mm
